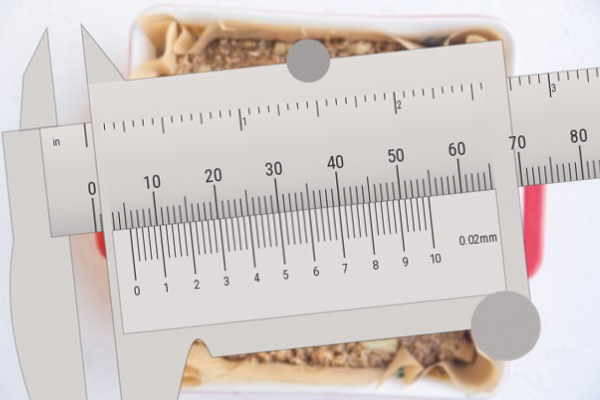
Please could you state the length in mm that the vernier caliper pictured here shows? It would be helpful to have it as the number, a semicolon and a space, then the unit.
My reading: 5.6; mm
